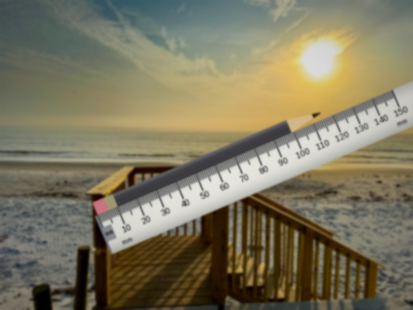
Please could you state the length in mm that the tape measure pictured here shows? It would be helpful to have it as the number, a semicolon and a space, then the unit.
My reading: 115; mm
